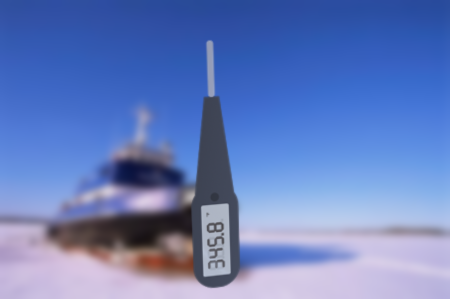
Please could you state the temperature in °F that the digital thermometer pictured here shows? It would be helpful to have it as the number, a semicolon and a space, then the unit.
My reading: 345.8; °F
